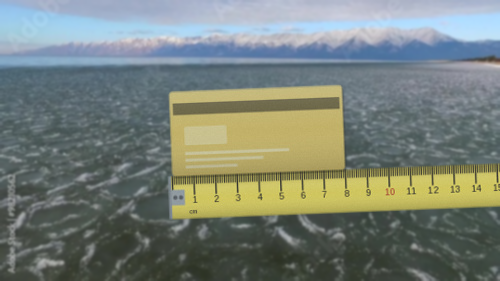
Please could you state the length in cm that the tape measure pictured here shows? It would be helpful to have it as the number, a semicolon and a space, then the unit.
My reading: 8; cm
